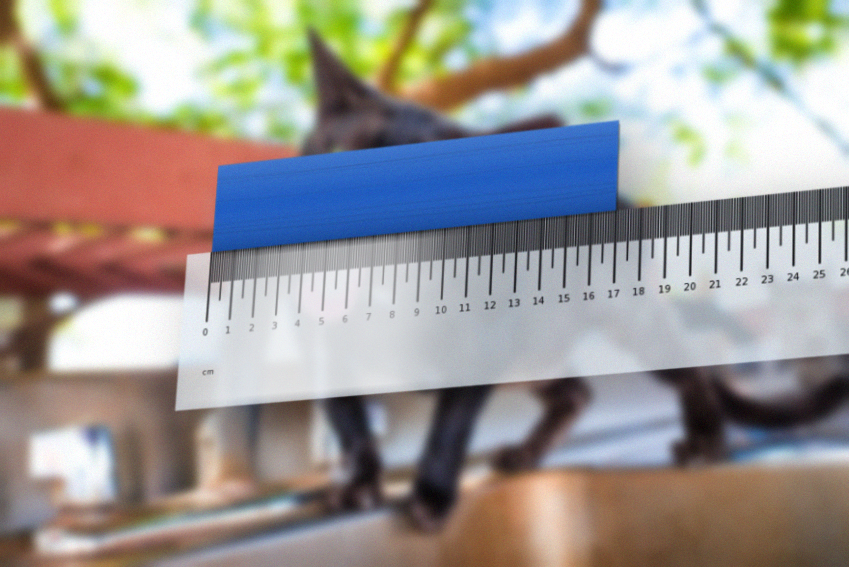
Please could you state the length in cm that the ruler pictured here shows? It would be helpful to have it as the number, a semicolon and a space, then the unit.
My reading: 17; cm
